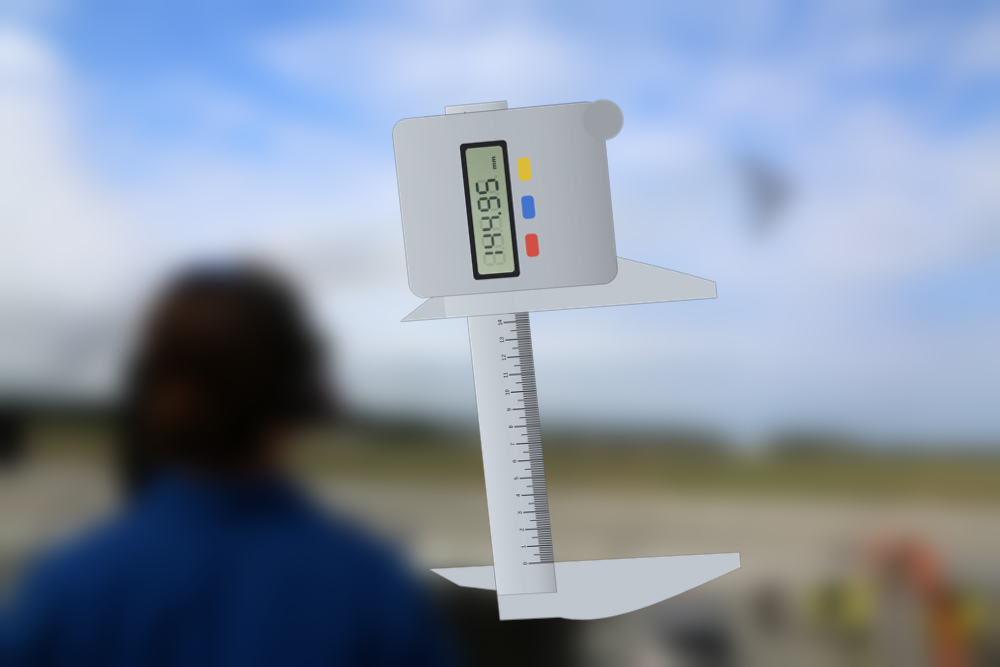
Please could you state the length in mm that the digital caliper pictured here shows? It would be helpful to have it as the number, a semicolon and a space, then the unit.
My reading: 144.95; mm
